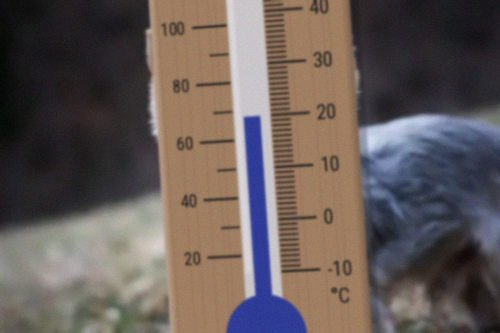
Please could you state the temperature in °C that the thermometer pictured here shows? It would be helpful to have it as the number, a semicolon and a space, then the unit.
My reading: 20; °C
